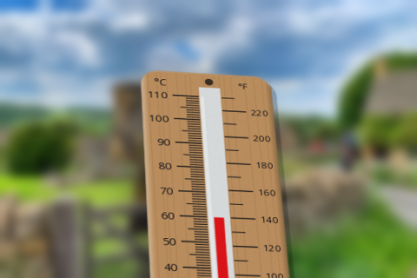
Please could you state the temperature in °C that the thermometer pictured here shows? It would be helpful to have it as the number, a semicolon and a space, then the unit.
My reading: 60; °C
